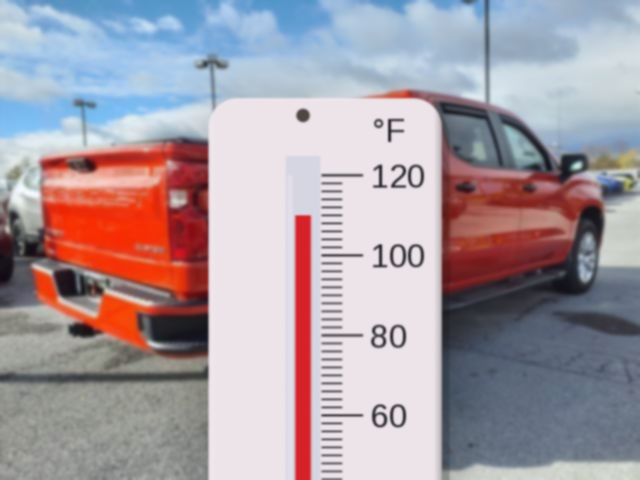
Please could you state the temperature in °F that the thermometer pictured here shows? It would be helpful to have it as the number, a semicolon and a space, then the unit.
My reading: 110; °F
